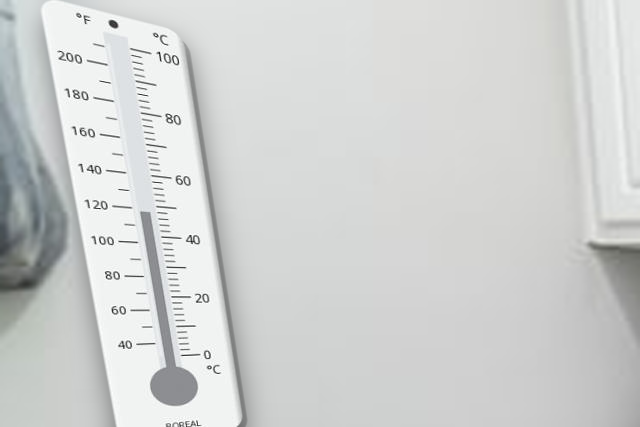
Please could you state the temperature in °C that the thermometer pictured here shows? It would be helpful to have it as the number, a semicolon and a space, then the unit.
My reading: 48; °C
